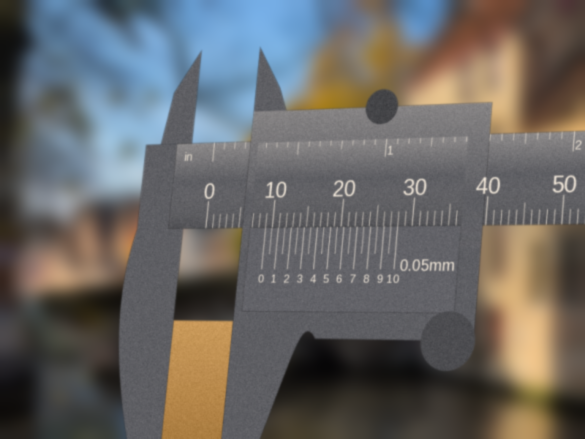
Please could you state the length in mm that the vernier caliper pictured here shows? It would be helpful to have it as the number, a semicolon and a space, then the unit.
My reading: 9.0; mm
